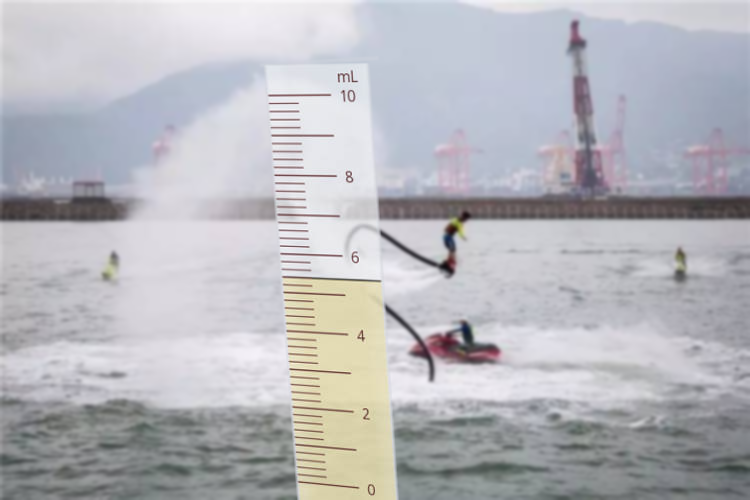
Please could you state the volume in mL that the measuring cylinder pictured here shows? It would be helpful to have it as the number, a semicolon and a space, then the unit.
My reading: 5.4; mL
